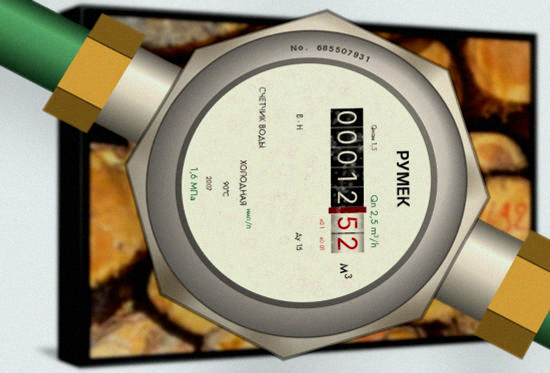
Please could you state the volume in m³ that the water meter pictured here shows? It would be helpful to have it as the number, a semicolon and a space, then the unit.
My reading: 12.52; m³
